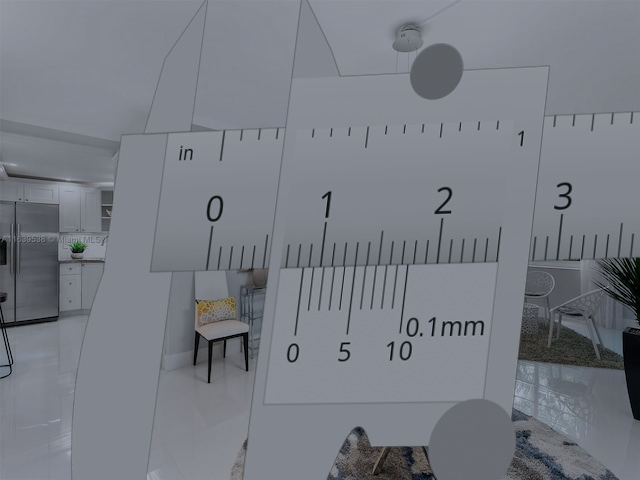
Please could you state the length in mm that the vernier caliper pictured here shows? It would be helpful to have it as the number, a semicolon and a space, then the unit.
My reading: 8.5; mm
